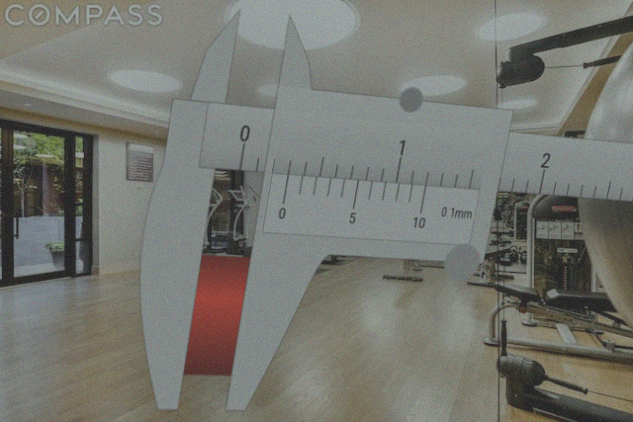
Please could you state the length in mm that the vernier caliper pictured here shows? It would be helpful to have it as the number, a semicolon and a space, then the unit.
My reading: 3.0; mm
